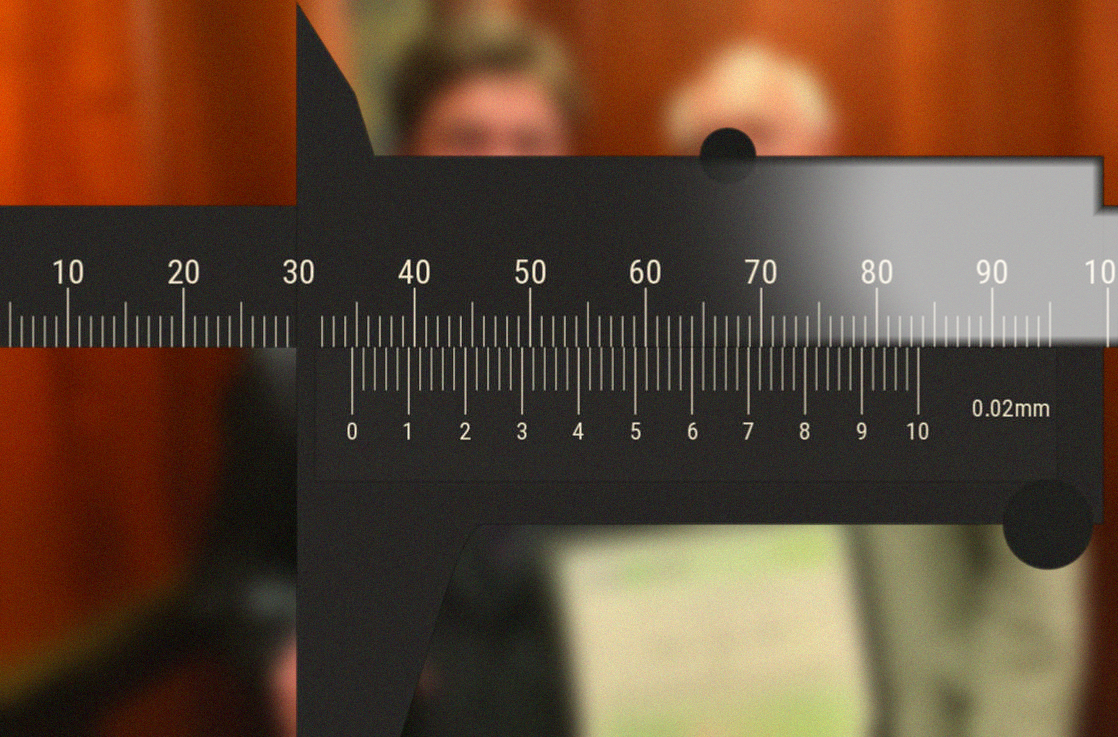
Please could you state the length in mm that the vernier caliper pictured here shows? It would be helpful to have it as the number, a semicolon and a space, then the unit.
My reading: 34.6; mm
